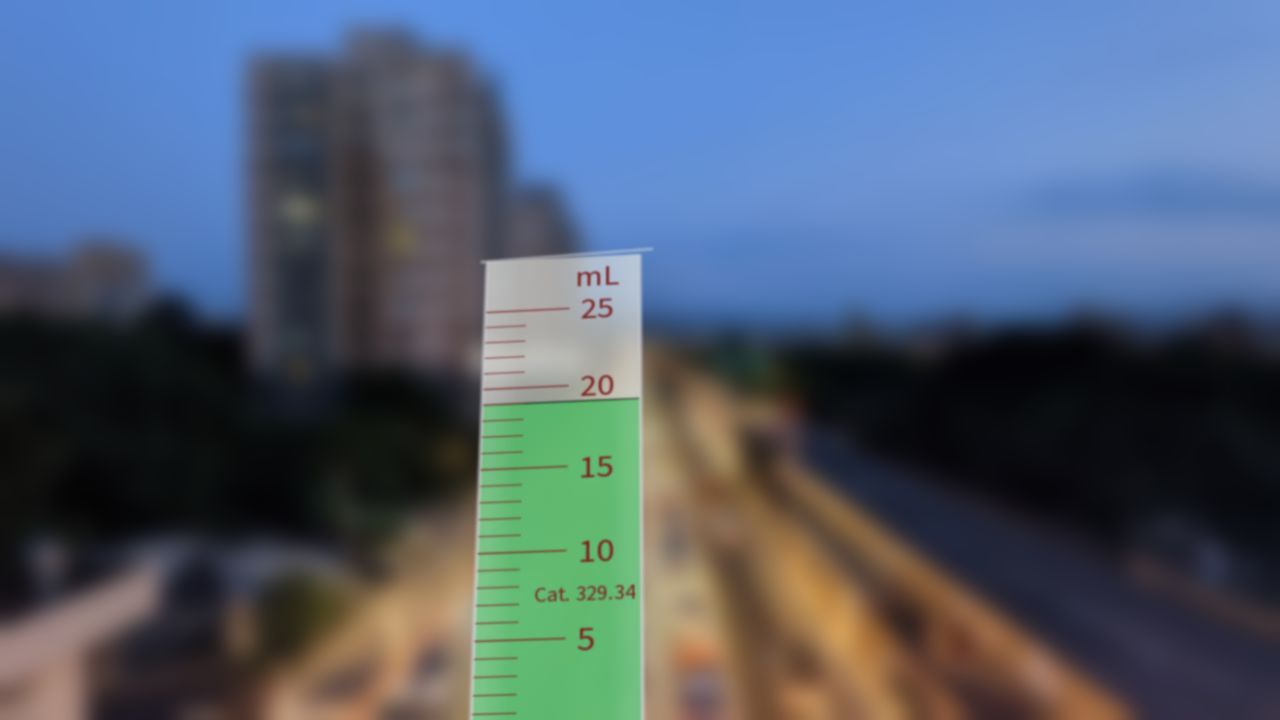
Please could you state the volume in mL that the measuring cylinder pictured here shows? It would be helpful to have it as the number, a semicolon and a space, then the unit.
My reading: 19; mL
